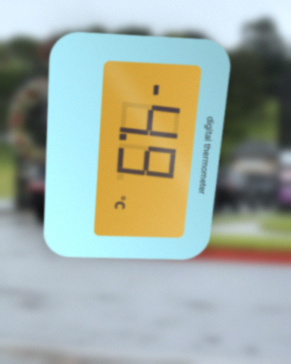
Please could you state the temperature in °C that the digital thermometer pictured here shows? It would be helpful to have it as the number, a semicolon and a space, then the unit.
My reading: -4.9; °C
